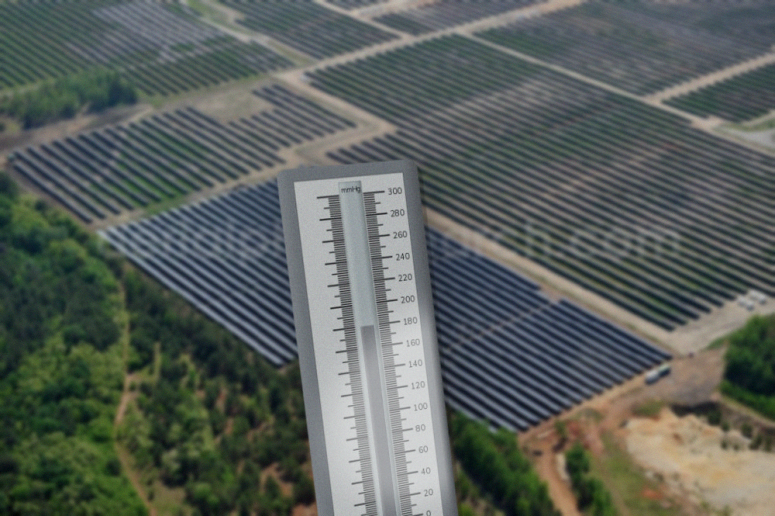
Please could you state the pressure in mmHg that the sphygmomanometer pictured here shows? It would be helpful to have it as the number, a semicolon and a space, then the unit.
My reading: 180; mmHg
